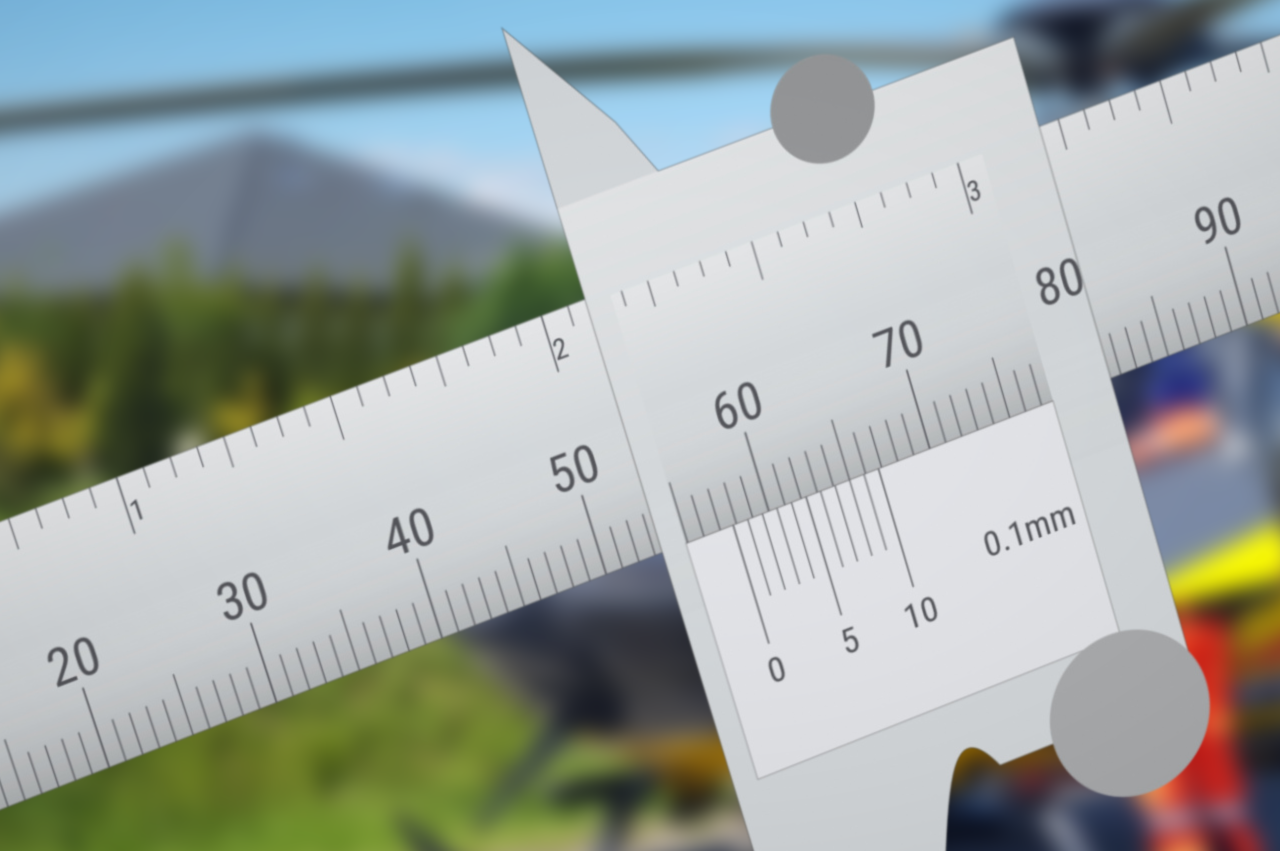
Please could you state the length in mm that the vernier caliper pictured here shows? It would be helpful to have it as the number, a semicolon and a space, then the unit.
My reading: 57.8; mm
